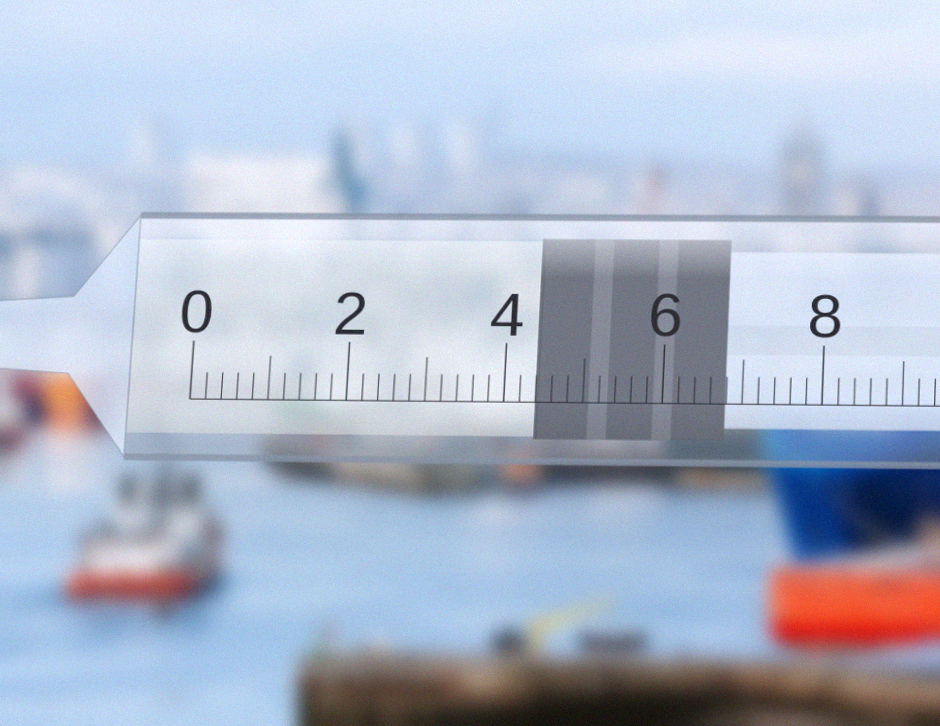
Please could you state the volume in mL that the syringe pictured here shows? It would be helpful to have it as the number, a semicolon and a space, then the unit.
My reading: 4.4; mL
